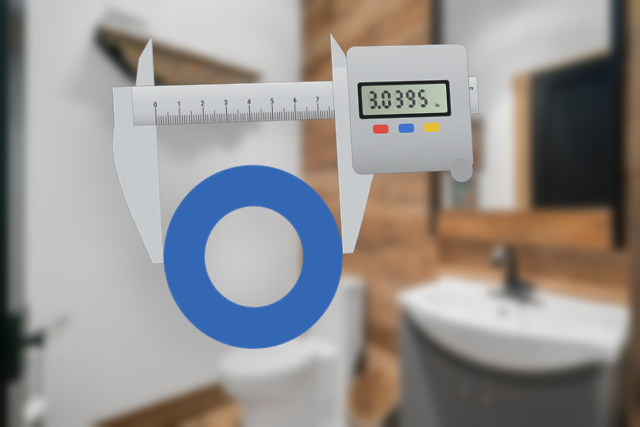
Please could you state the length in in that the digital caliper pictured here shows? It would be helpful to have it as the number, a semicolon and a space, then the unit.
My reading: 3.0395; in
